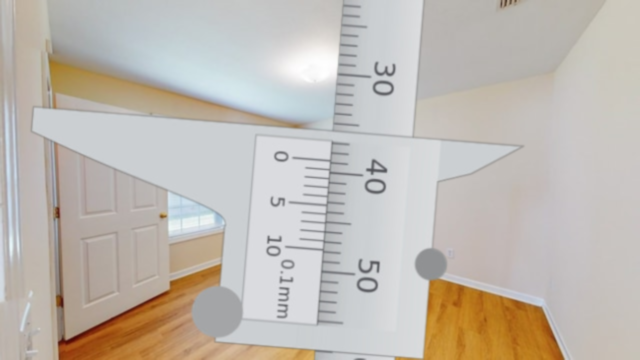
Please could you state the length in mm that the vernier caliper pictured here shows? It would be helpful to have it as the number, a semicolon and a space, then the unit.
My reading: 38.8; mm
